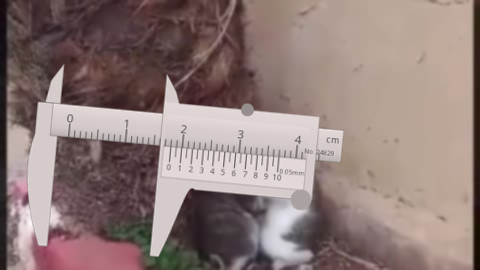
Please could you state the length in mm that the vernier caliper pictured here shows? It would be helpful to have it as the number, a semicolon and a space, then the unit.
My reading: 18.0; mm
